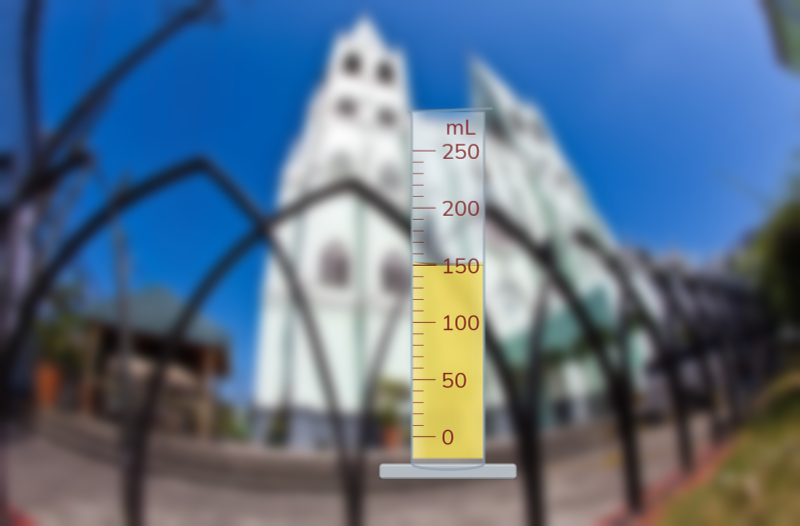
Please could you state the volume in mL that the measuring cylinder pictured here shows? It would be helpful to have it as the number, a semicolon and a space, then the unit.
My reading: 150; mL
